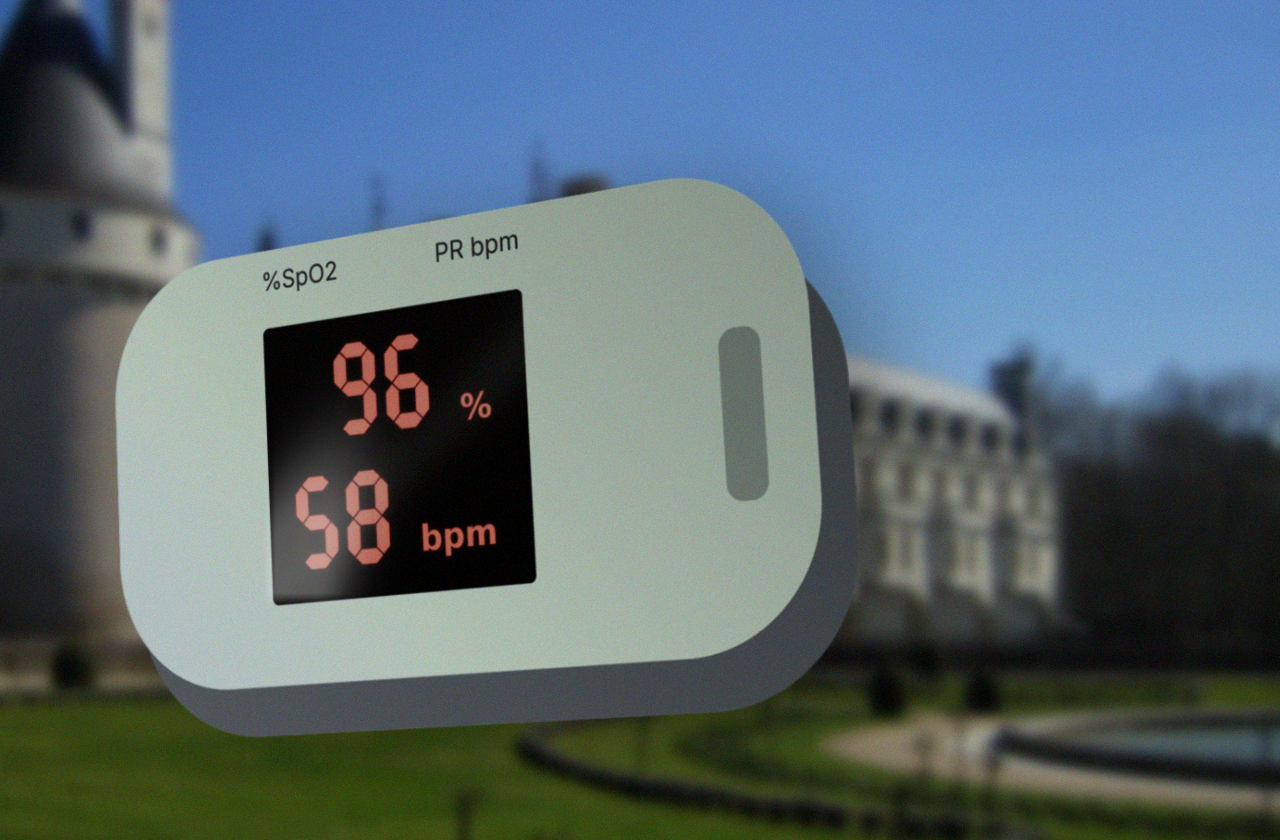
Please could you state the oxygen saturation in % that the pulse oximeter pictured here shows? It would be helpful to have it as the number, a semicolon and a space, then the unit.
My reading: 96; %
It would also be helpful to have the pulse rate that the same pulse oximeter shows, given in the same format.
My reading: 58; bpm
